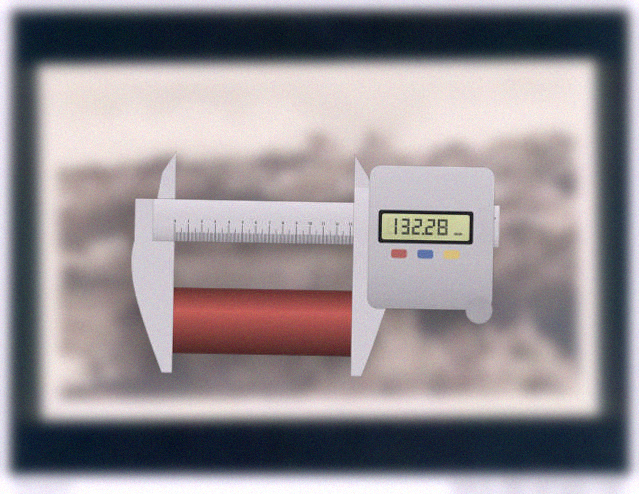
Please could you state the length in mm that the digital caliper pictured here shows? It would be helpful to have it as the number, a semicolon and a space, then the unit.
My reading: 132.28; mm
